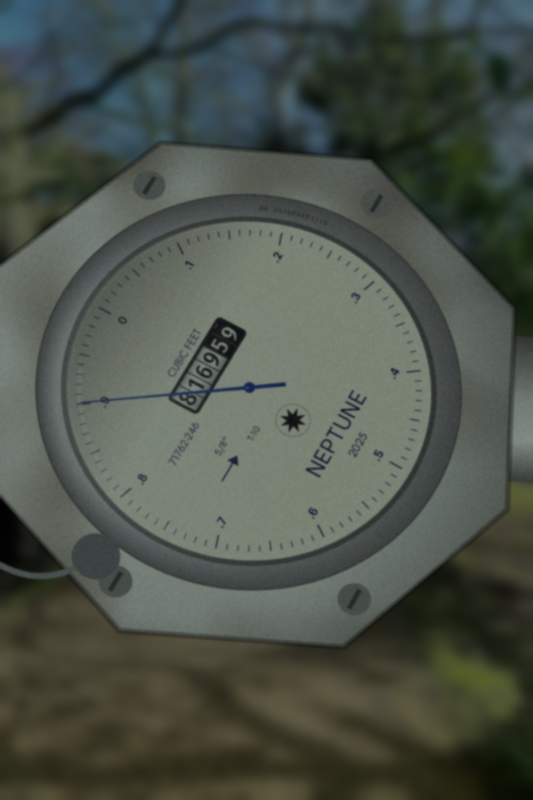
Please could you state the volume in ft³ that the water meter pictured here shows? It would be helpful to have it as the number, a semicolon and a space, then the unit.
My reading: 816958.90; ft³
